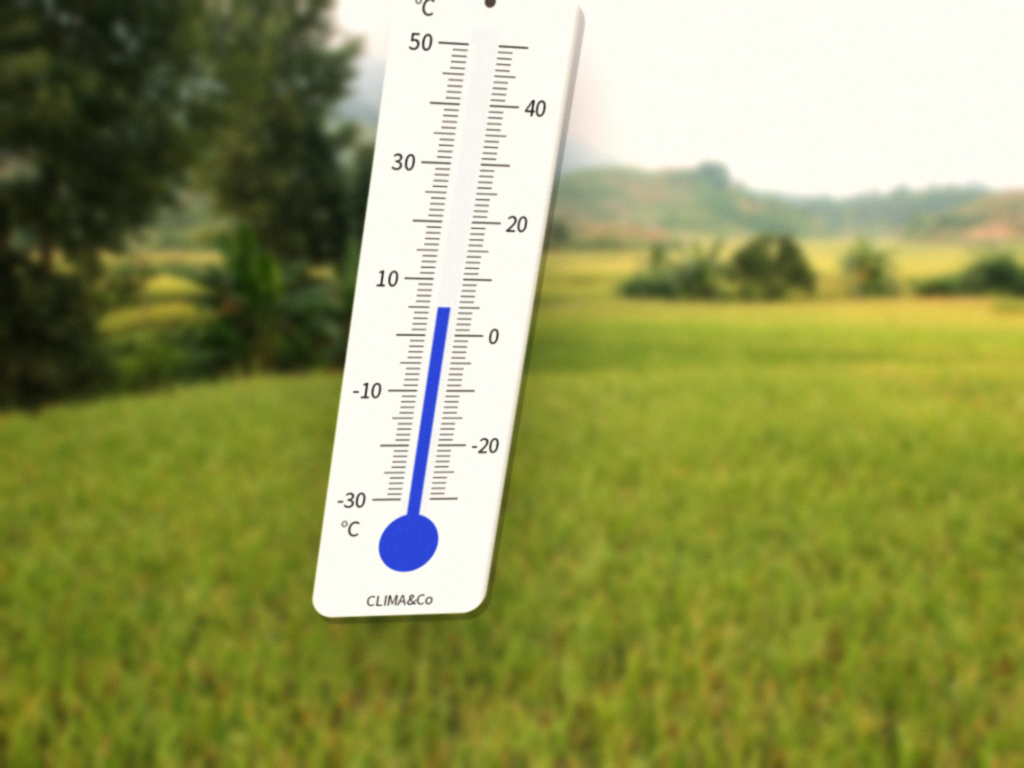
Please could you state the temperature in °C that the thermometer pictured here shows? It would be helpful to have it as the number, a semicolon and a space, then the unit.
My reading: 5; °C
